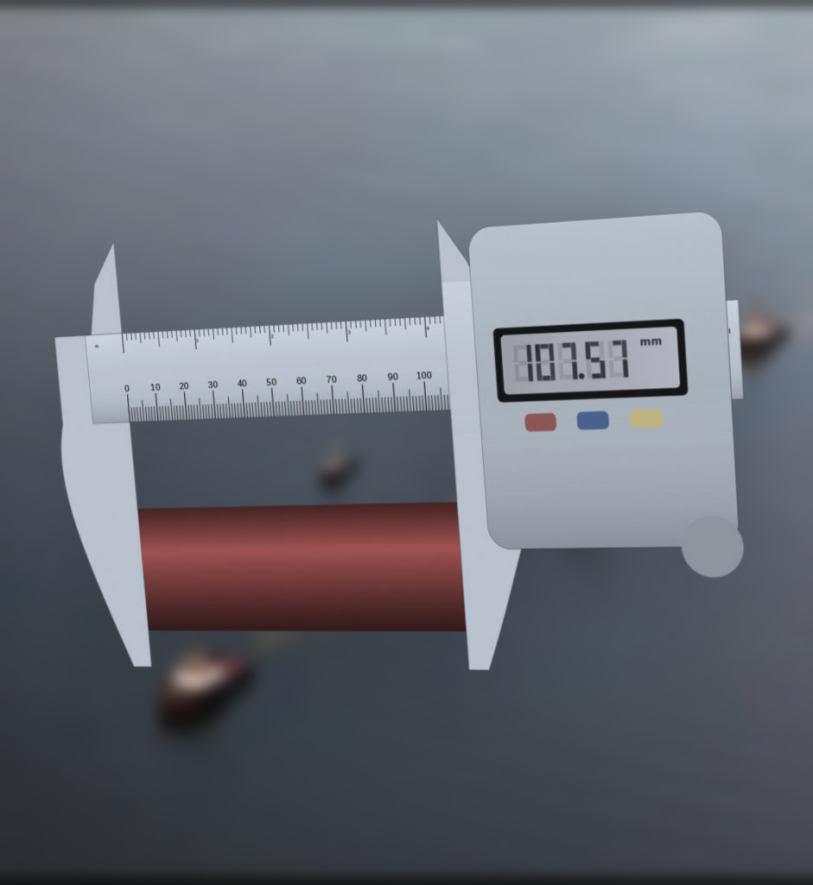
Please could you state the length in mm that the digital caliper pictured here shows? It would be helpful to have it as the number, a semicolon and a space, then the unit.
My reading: 107.57; mm
